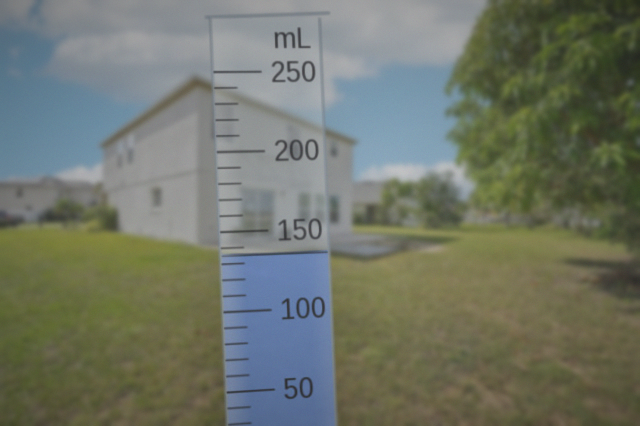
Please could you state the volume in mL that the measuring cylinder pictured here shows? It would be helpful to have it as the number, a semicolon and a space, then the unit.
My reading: 135; mL
